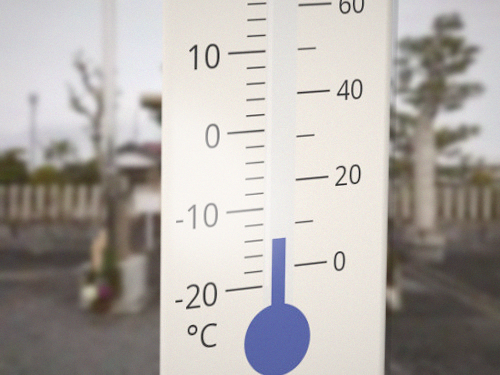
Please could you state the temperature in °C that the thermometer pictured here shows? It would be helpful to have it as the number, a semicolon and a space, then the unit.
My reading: -14; °C
